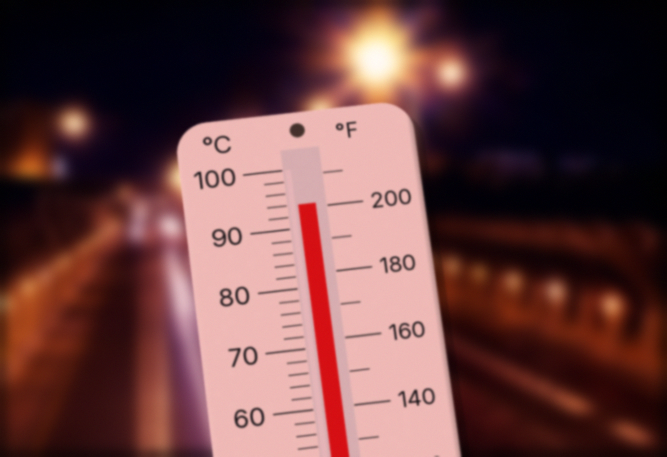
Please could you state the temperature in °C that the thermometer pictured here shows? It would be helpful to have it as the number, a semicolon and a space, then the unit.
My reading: 94; °C
